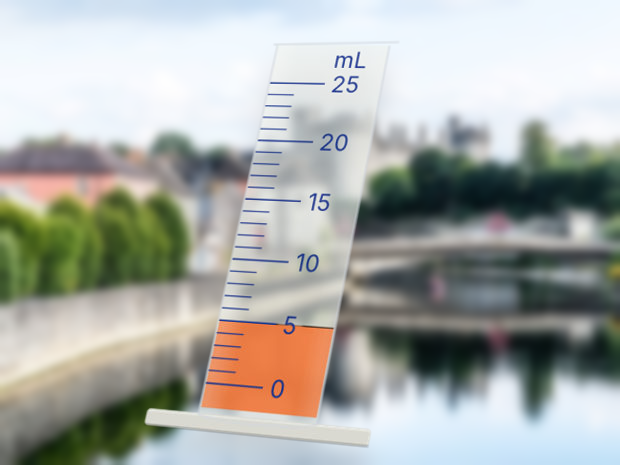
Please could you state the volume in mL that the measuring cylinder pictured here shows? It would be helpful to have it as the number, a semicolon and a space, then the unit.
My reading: 5; mL
